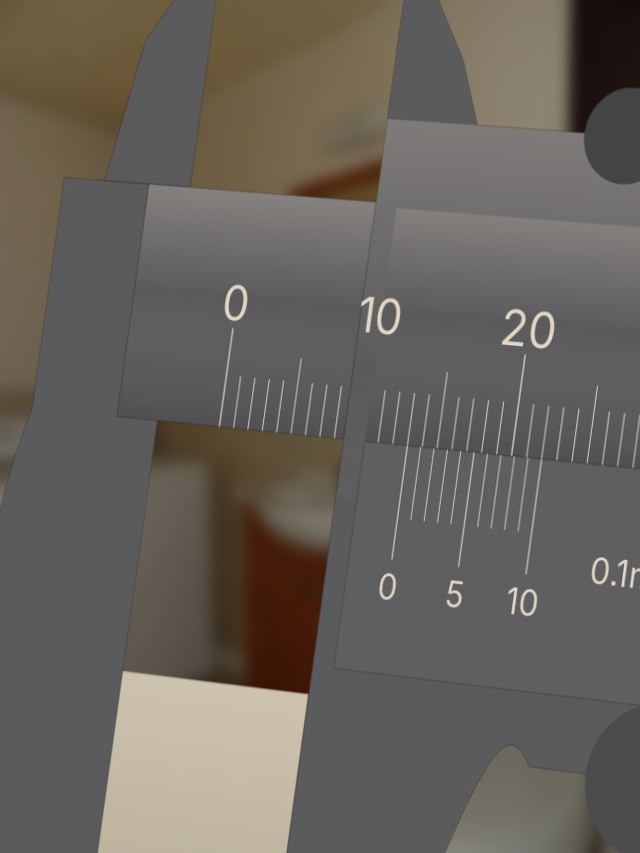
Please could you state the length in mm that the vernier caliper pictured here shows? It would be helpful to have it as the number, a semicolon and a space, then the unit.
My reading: 13.0; mm
